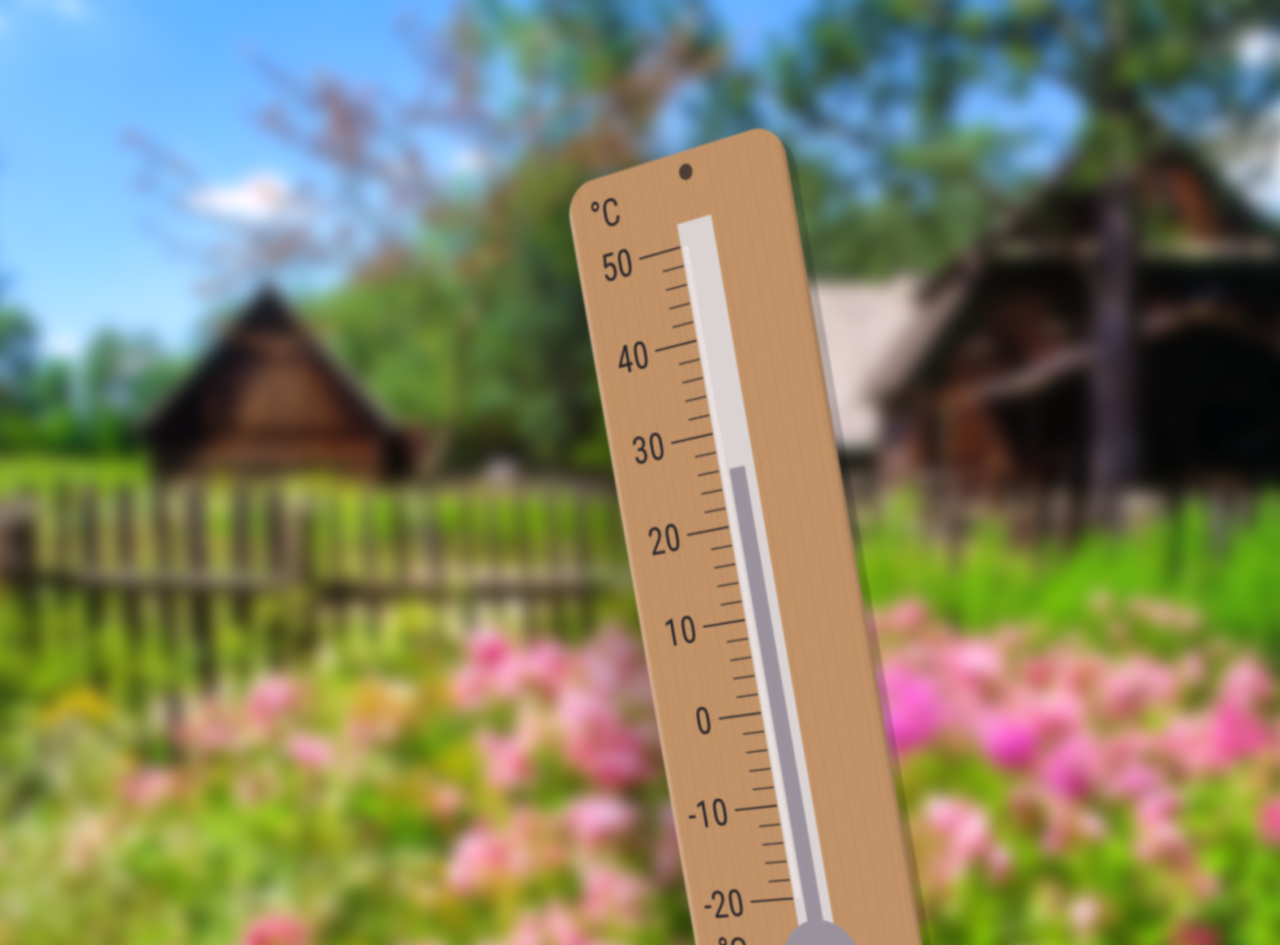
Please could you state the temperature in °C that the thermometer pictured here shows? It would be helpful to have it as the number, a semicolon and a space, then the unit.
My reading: 26; °C
